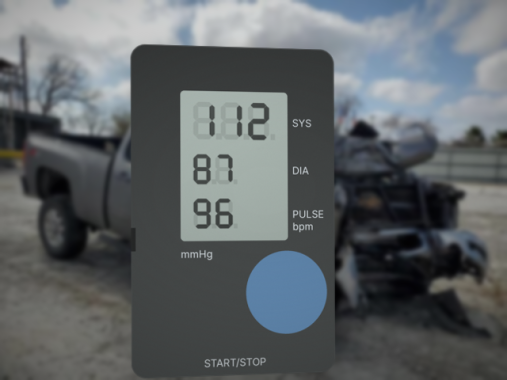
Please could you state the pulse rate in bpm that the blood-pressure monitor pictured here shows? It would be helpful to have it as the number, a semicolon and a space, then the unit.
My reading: 96; bpm
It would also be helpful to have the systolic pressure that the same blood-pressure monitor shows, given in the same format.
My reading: 112; mmHg
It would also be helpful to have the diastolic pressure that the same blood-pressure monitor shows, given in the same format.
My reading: 87; mmHg
